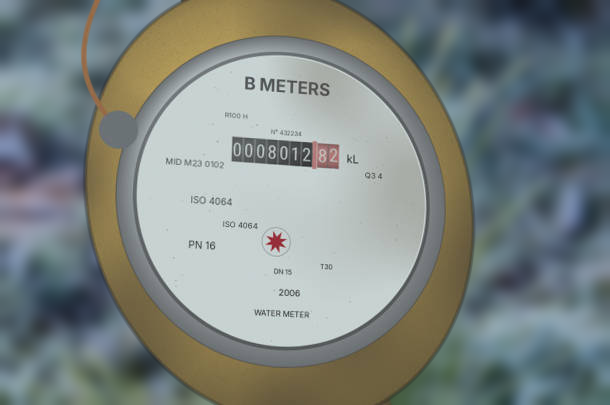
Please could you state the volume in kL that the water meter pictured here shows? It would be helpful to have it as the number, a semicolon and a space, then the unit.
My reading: 8012.82; kL
